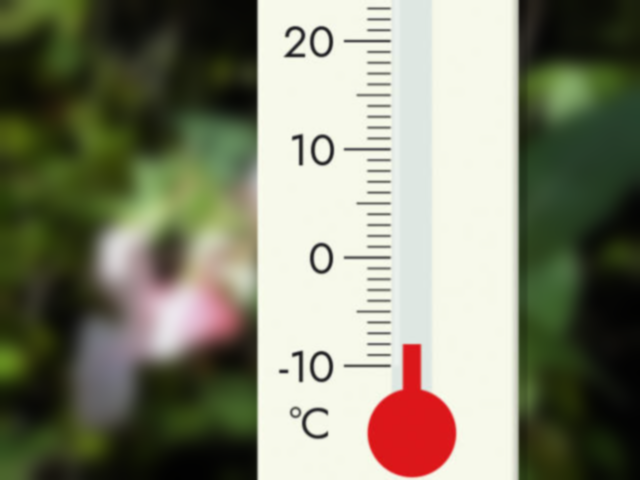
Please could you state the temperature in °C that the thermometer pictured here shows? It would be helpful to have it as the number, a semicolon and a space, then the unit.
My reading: -8; °C
